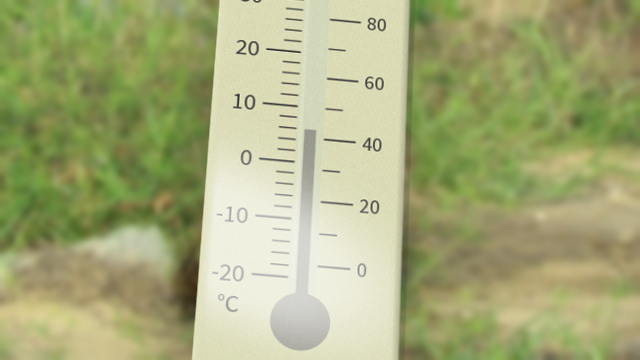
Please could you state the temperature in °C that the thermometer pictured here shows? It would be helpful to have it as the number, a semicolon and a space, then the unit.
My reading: 6; °C
